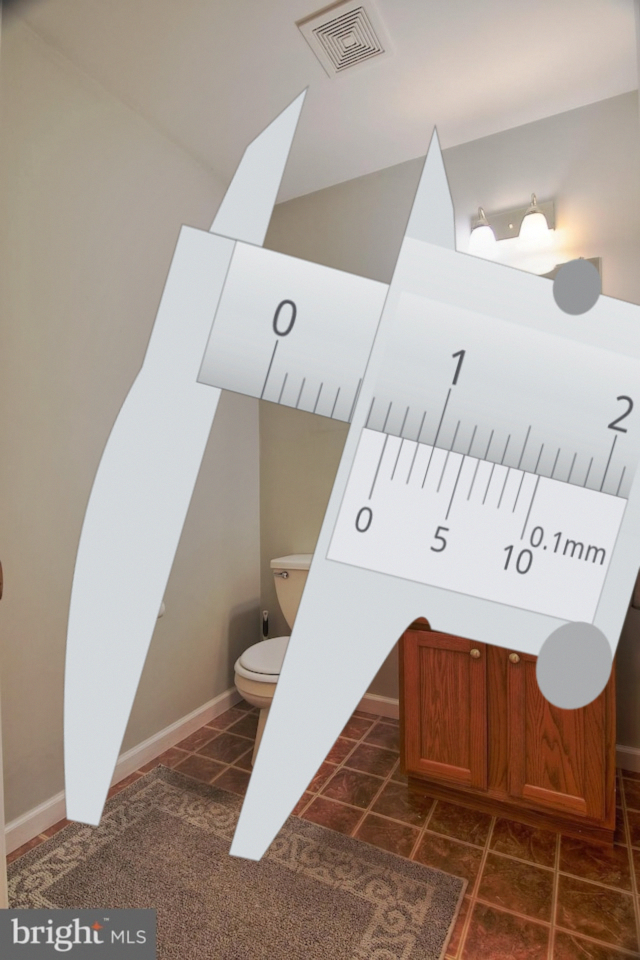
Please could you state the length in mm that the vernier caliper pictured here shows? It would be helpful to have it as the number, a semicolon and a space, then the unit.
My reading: 7.3; mm
